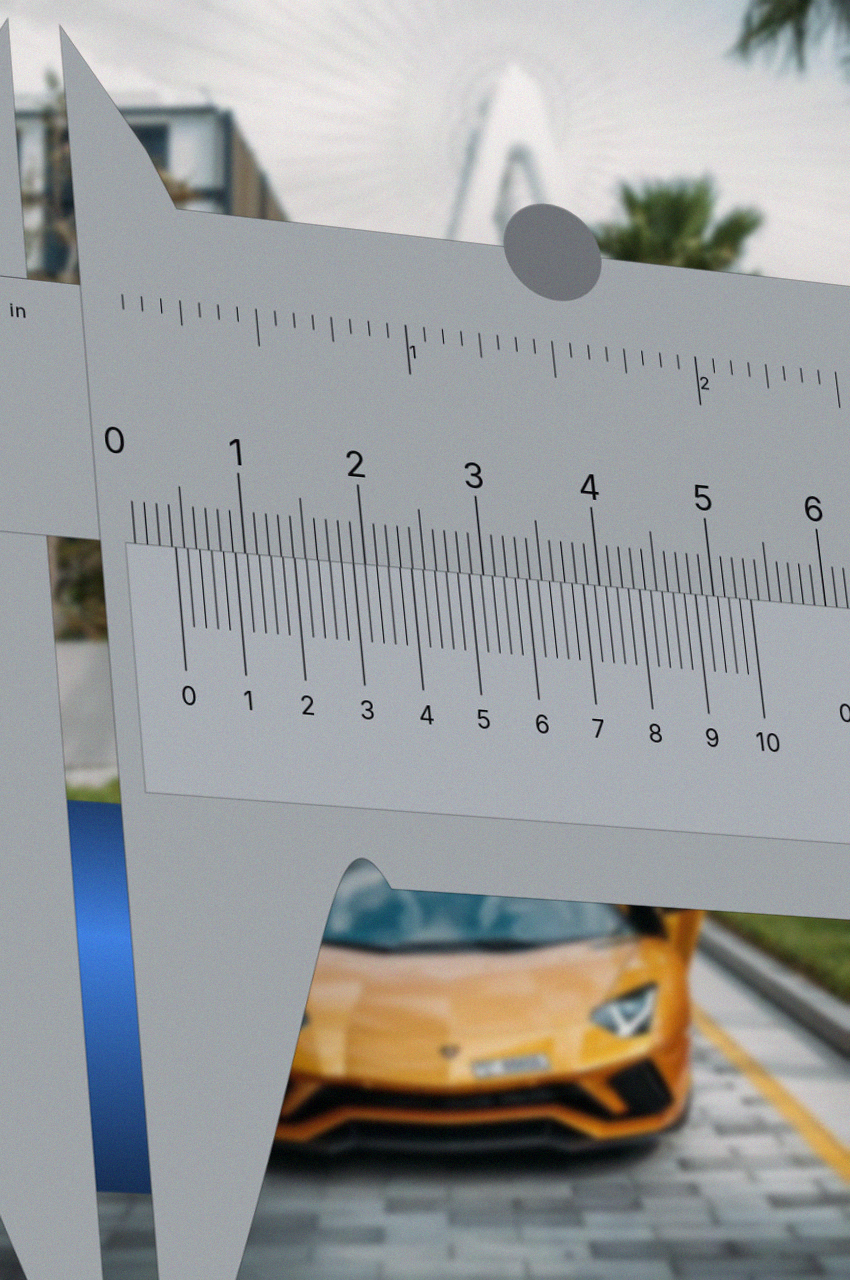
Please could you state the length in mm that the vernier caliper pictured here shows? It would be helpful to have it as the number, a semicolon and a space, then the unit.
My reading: 4.3; mm
